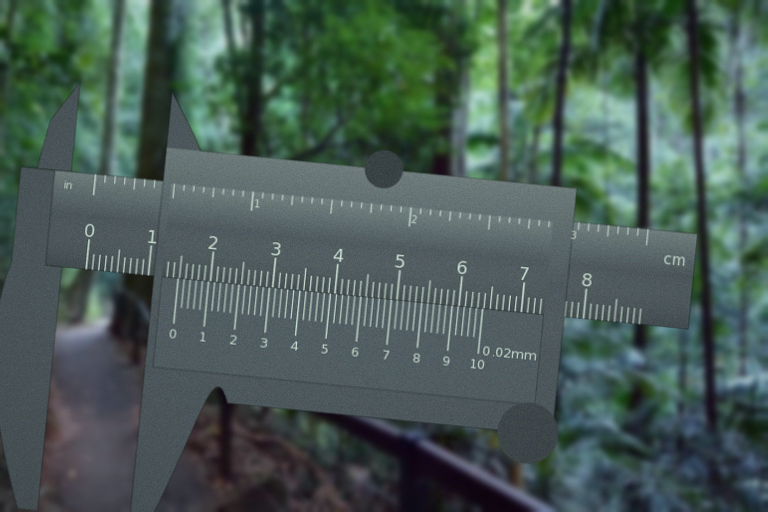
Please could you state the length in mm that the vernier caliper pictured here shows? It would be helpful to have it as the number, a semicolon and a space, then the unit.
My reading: 14.8; mm
